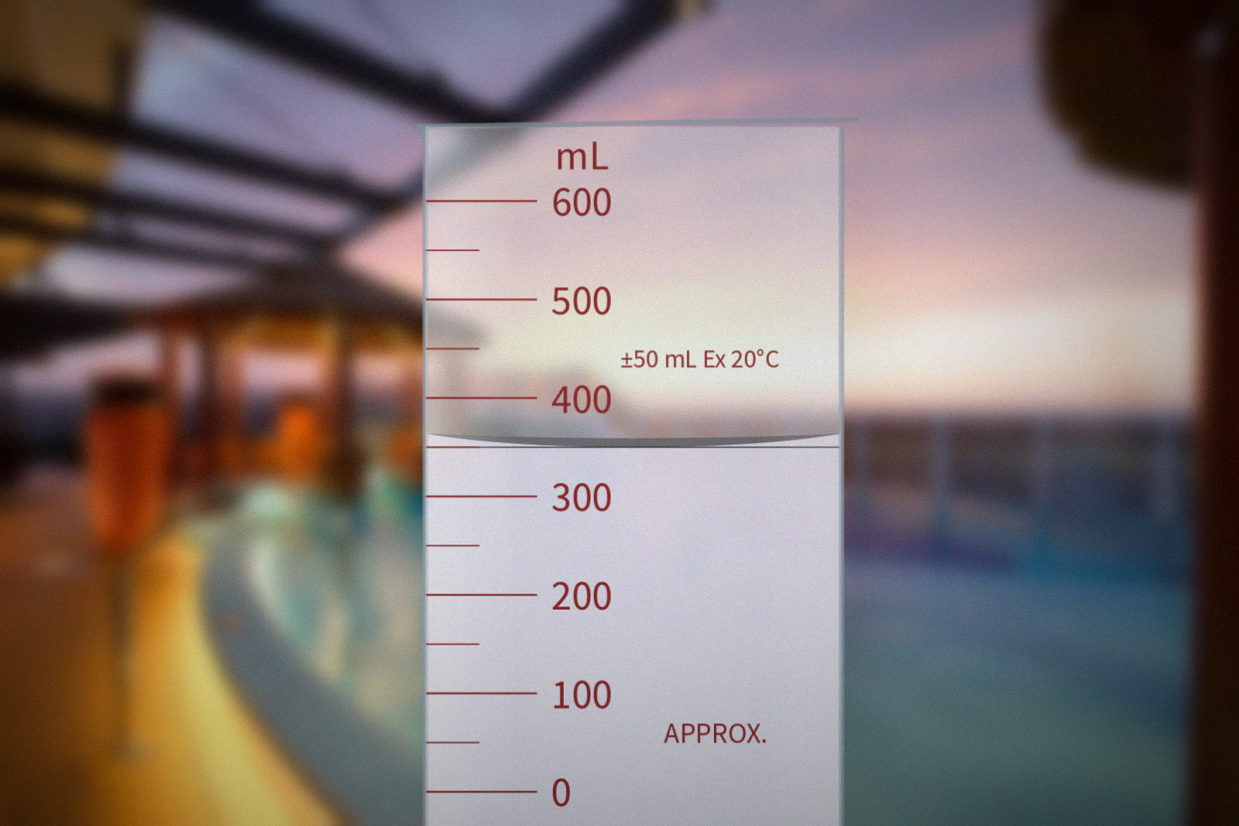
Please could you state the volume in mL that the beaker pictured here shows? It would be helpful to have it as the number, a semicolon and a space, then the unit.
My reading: 350; mL
